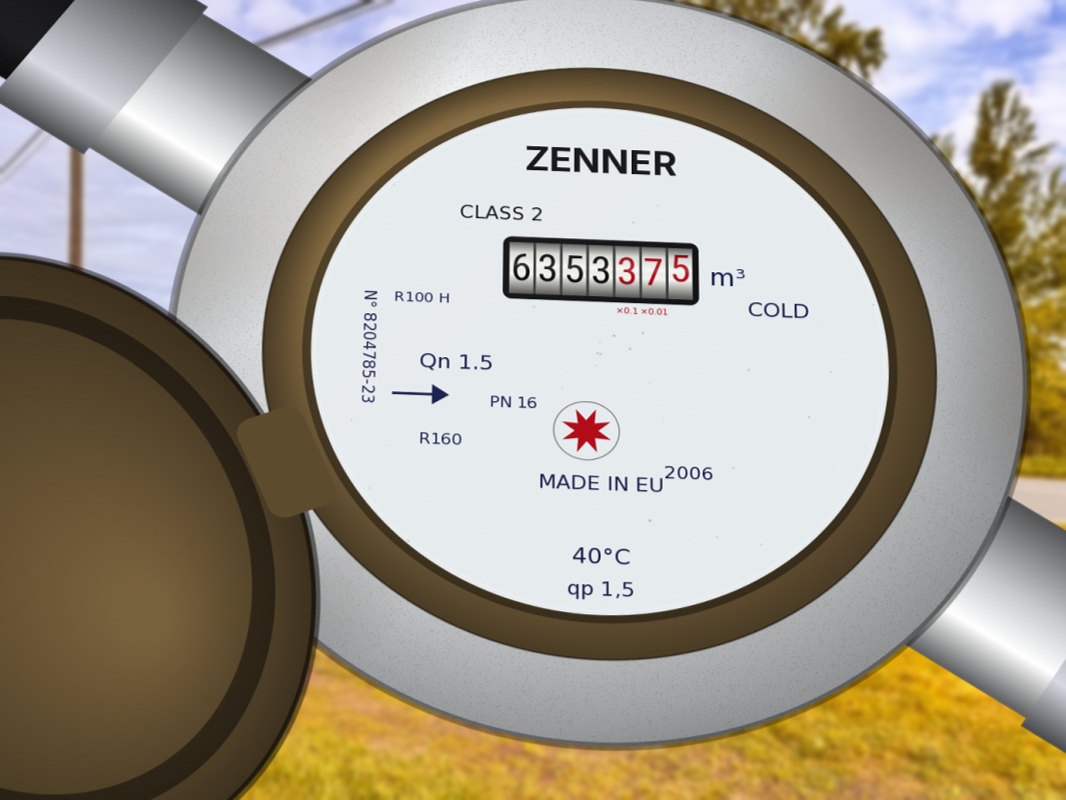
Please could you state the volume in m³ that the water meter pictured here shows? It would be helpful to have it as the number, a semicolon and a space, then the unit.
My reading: 6353.375; m³
